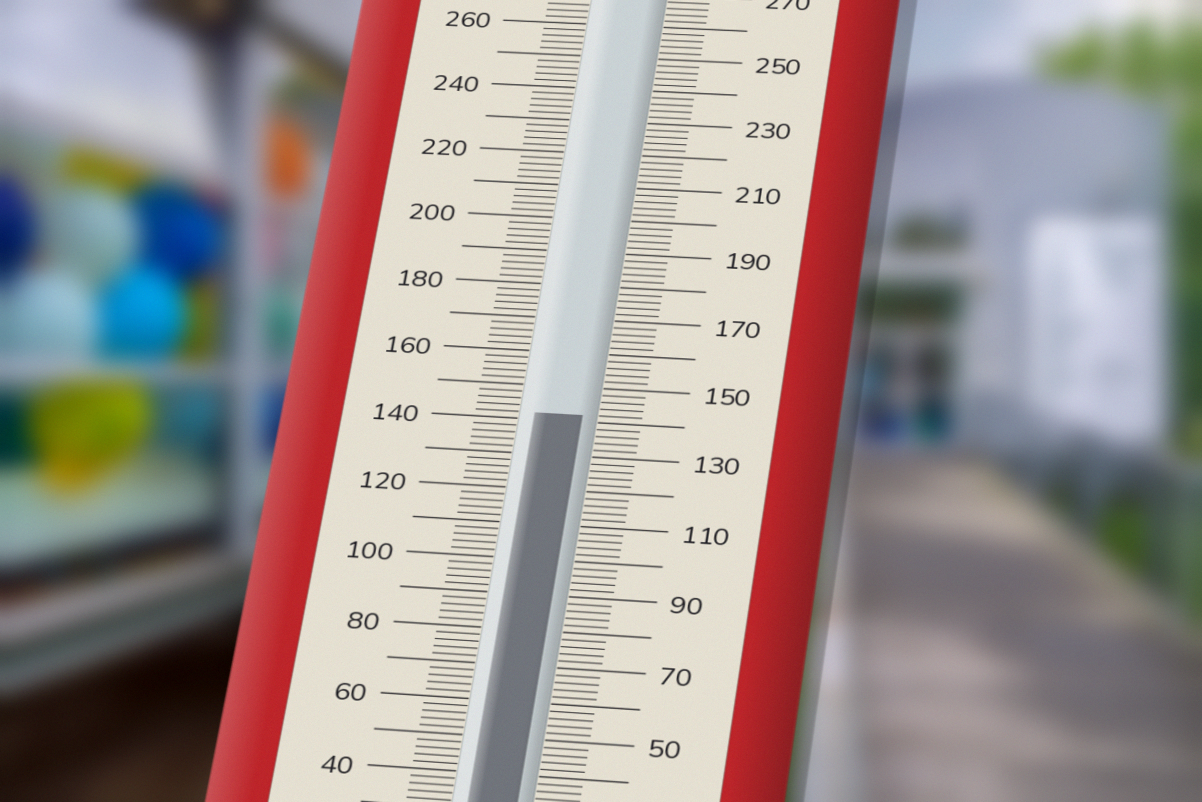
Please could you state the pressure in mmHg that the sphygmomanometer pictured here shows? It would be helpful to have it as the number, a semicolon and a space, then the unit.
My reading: 142; mmHg
